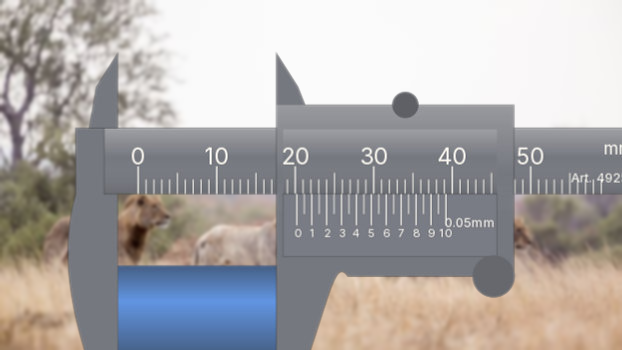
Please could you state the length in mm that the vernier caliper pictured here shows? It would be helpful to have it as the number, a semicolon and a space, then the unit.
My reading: 20.2; mm
